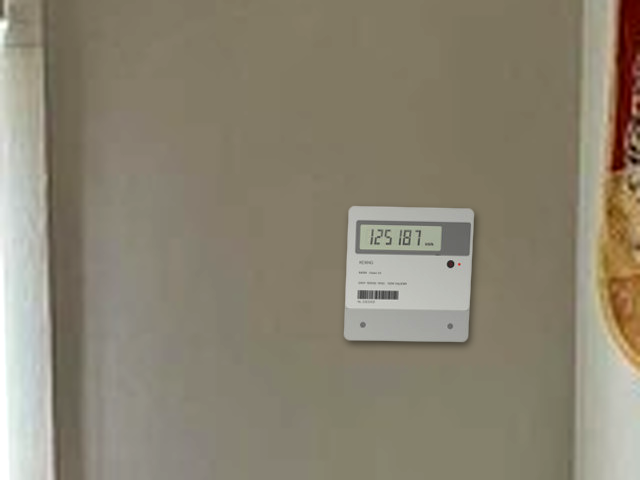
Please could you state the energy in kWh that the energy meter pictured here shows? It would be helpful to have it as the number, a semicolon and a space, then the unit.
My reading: 125187; kWh
